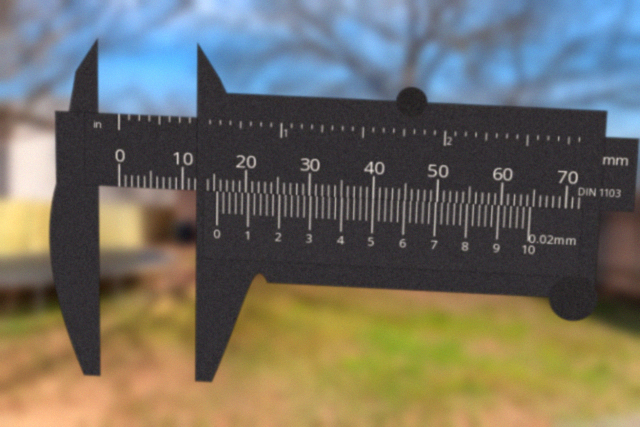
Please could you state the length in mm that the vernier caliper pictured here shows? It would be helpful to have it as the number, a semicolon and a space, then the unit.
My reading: 15.5; mm
